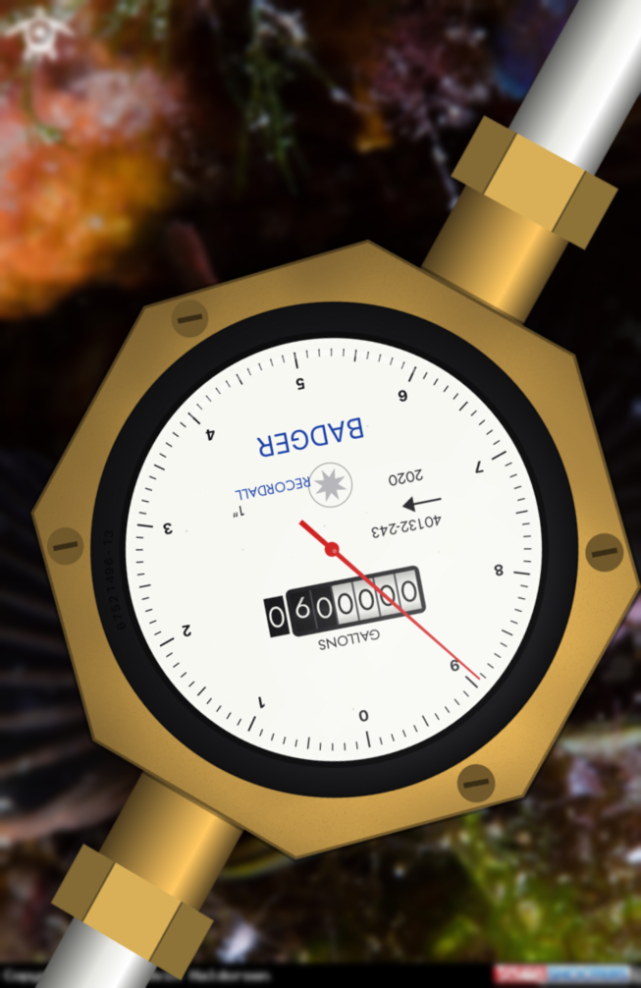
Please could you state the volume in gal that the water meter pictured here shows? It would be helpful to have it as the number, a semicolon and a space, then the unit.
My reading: 88.9; gal
